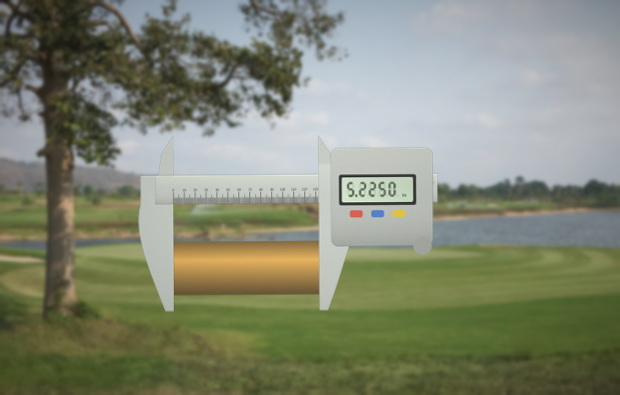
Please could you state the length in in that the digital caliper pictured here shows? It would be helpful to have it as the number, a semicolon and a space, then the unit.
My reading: 5.2250; in
